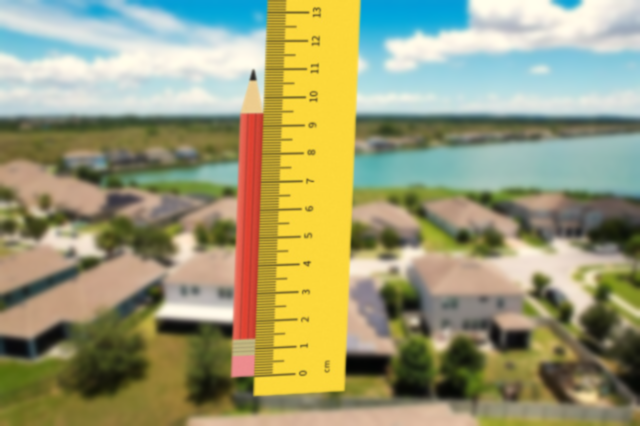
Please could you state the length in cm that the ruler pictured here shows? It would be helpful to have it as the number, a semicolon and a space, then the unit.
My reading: 11; cm
